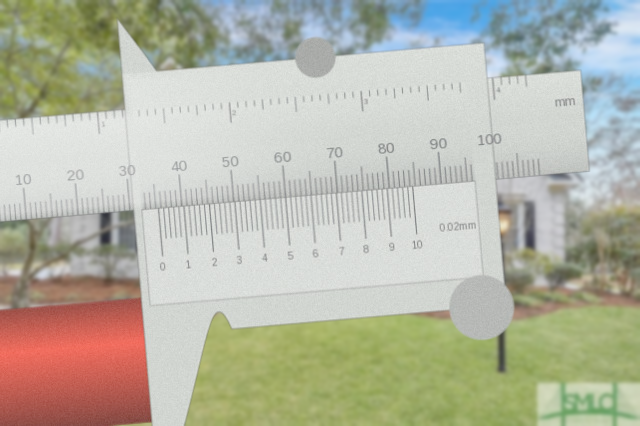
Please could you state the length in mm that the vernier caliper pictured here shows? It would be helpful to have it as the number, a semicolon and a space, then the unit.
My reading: 35.5; mm
